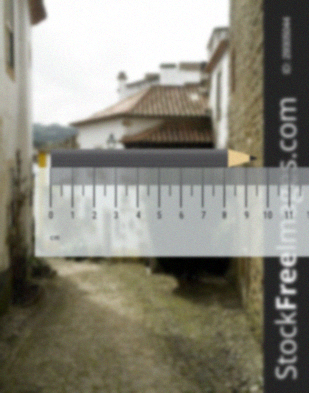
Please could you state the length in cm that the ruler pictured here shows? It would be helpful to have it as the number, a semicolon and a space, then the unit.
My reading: 9.5; cm
